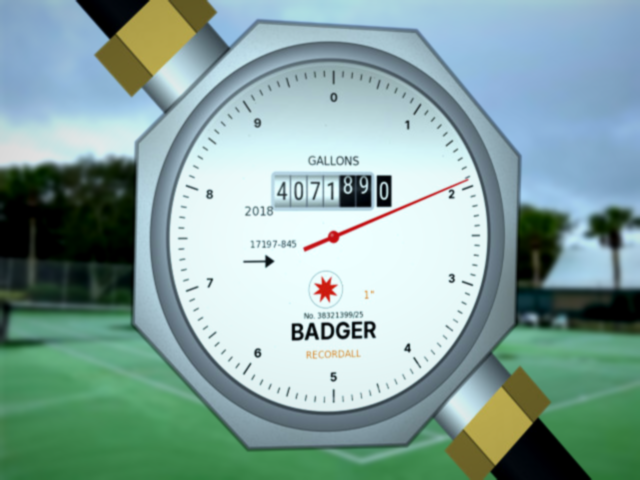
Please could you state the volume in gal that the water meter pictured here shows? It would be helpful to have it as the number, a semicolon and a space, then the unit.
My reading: 4071891.9; gal
